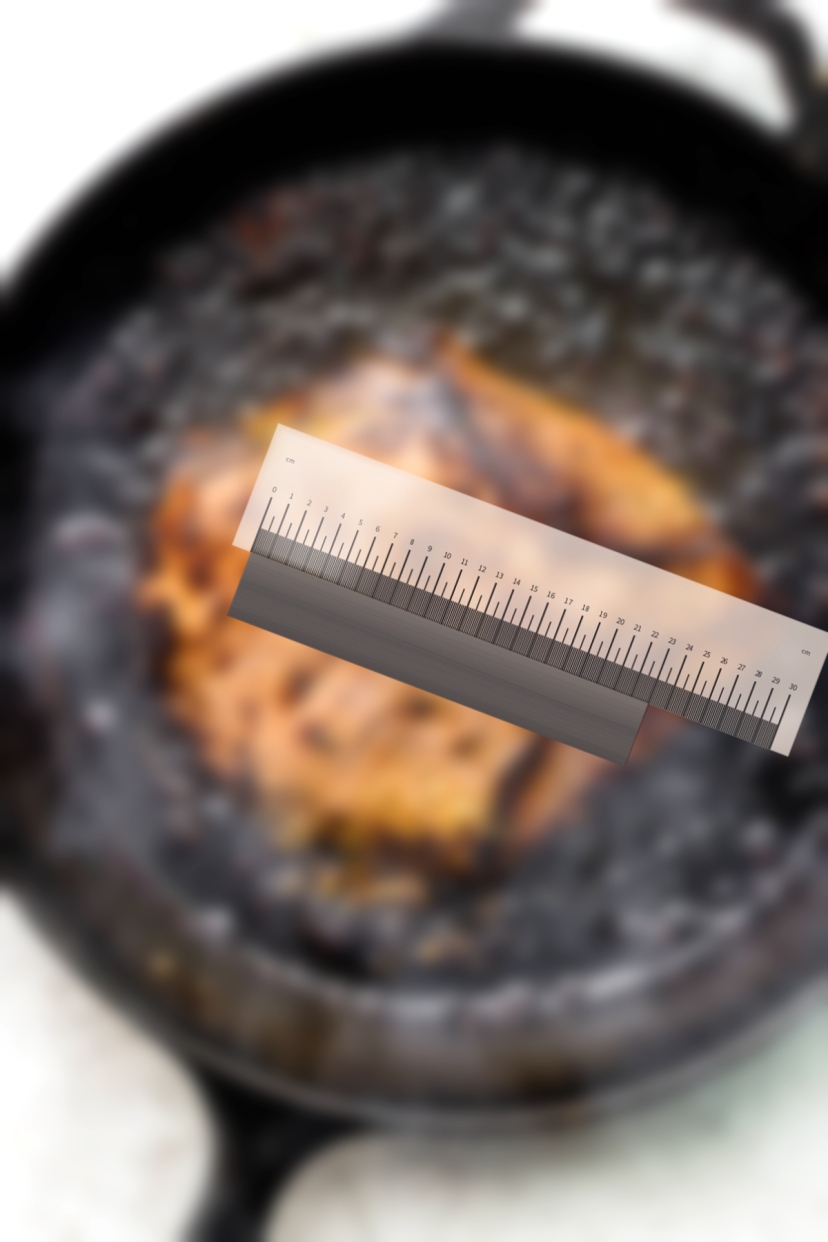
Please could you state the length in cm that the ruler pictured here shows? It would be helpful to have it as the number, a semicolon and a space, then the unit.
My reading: 23; cm
